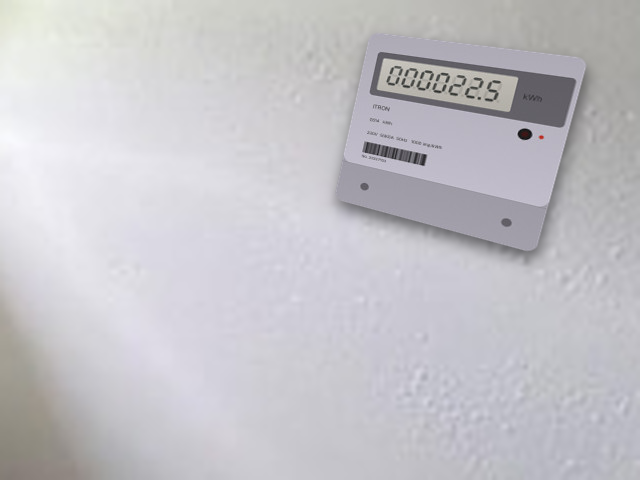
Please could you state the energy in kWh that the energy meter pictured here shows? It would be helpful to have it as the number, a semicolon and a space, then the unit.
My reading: 22.5; kWh
